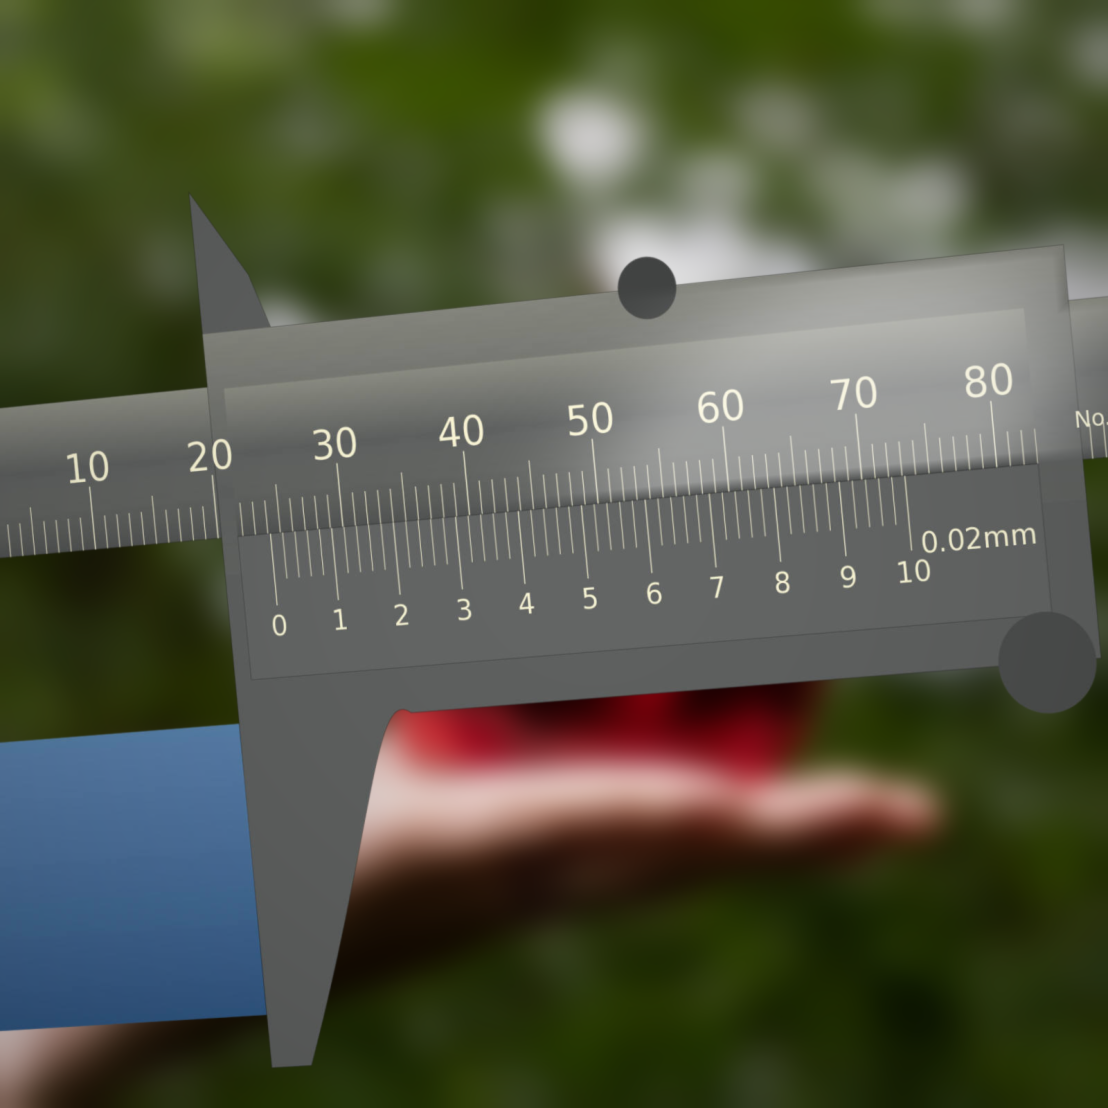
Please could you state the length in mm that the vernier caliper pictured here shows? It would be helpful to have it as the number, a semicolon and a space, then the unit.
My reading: 24.2; mm
